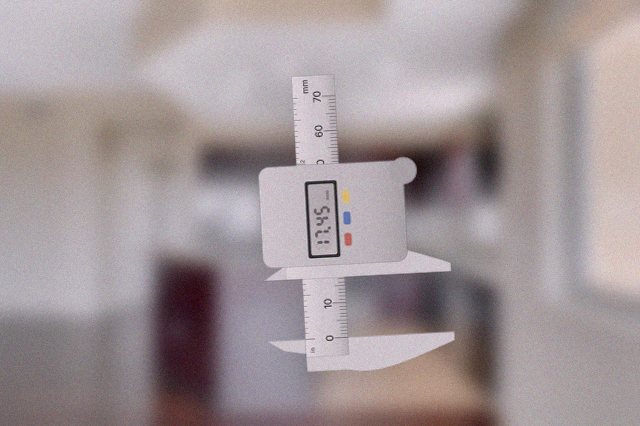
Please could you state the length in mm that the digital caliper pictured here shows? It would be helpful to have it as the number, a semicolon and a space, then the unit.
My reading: 17.45; mm
